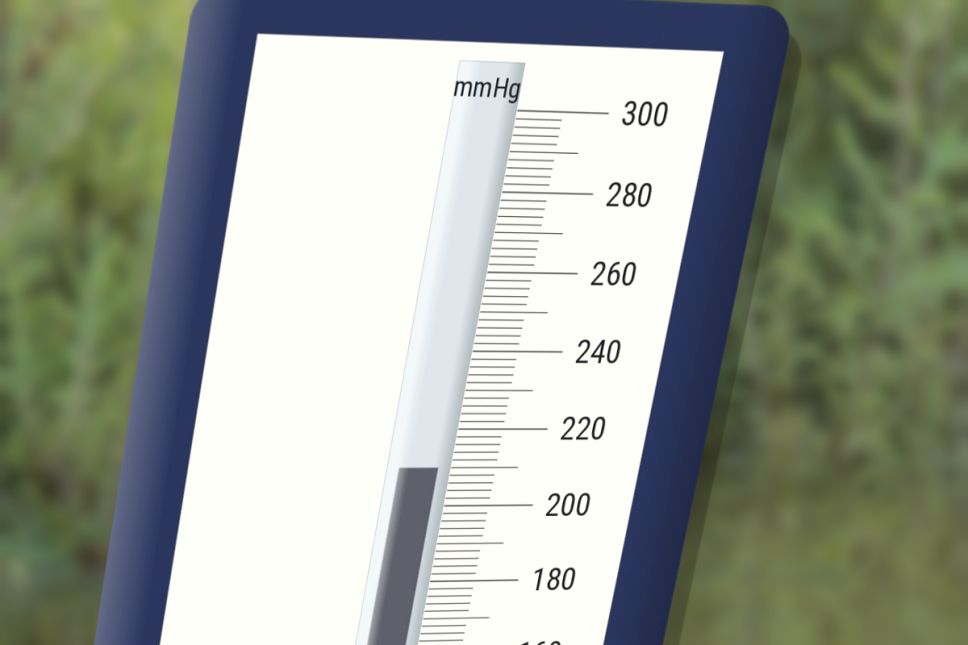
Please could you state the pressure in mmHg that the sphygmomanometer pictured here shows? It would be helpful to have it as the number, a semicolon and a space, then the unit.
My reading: 210; mmHg
